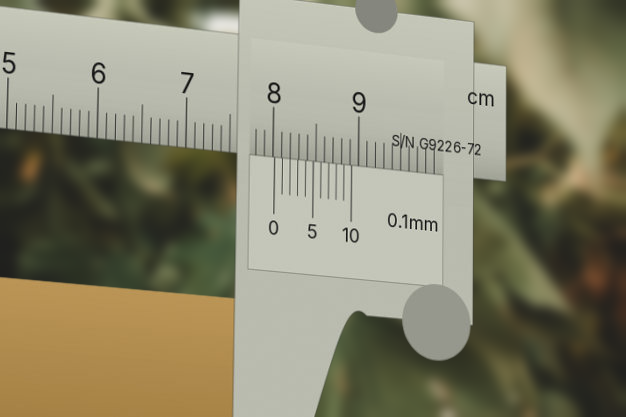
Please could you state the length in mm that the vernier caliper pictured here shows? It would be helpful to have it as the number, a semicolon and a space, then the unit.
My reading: 80.2; mm
